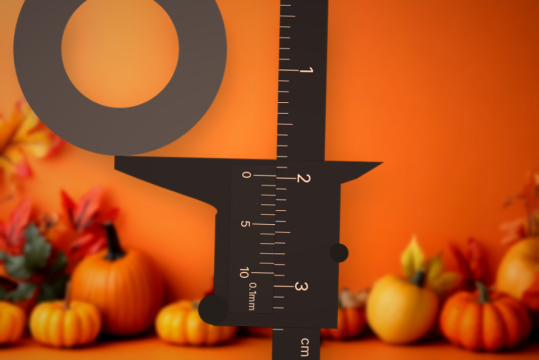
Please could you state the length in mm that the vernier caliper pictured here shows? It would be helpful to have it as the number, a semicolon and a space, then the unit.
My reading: 19.8; mm
